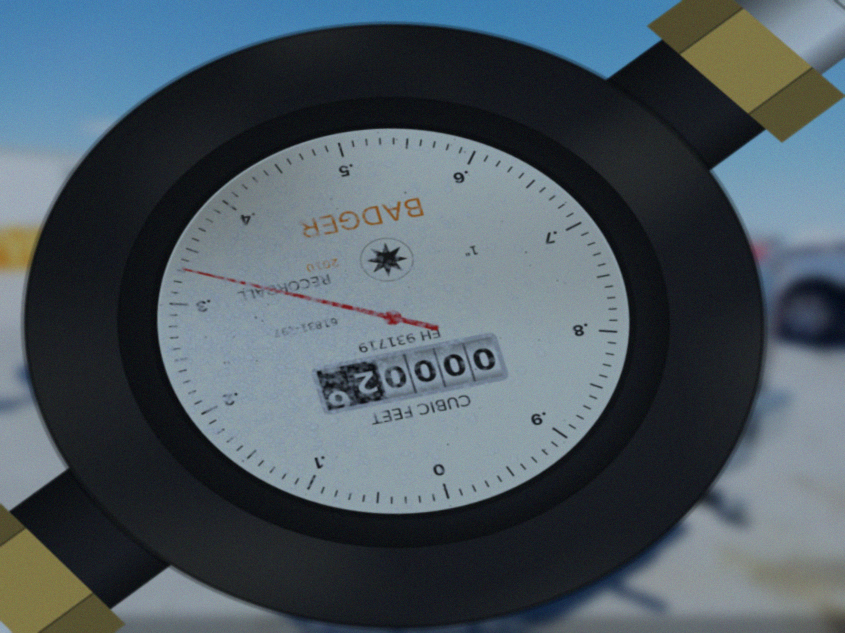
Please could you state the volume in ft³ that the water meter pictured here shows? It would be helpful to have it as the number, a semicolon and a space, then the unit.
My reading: 26.33; ft³
